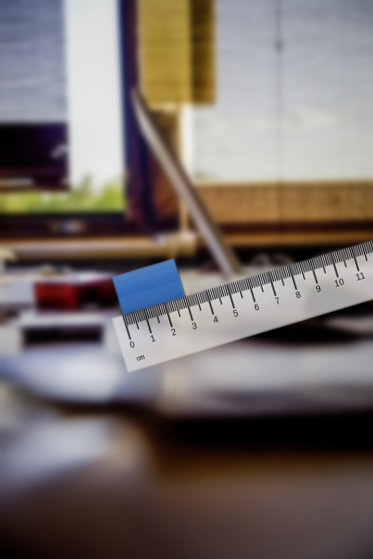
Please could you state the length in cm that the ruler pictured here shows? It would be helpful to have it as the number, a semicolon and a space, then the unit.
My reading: 3; cm
